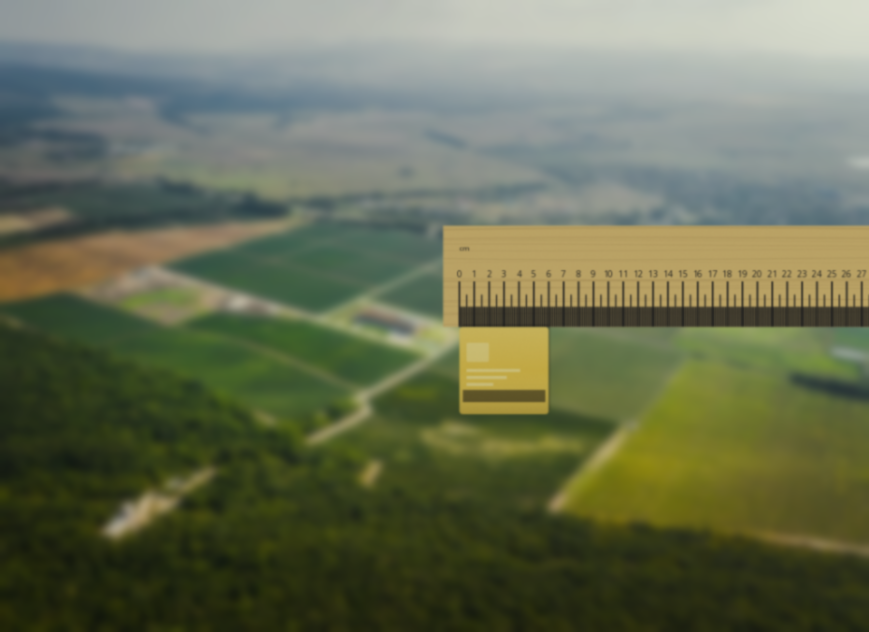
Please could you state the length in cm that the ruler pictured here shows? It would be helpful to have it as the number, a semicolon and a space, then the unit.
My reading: 6; cm
